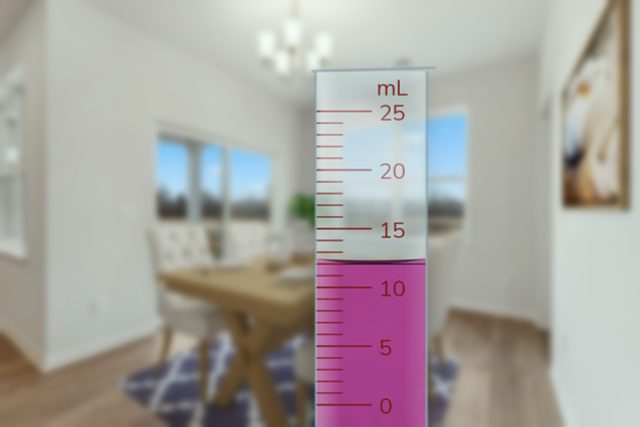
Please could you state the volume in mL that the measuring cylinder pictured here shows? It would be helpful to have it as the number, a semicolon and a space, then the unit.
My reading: 12; mL
